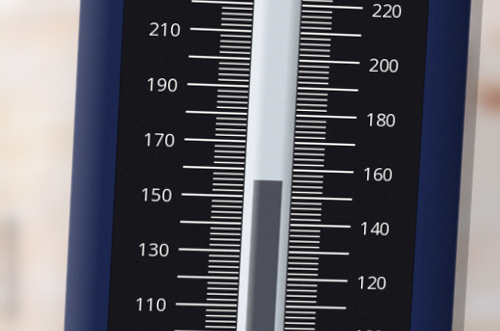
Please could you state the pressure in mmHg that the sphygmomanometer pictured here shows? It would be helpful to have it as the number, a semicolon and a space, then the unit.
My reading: 156; mmHg
